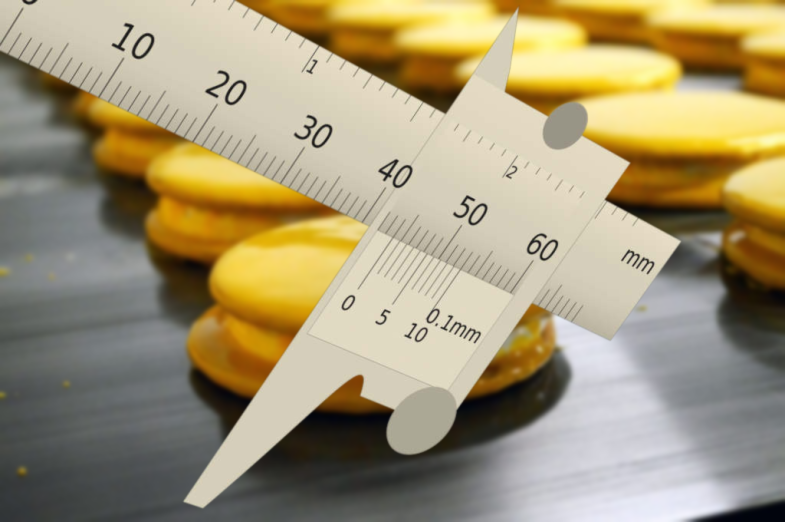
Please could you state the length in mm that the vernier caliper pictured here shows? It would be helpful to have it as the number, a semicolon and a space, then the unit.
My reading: 44.0; mm
